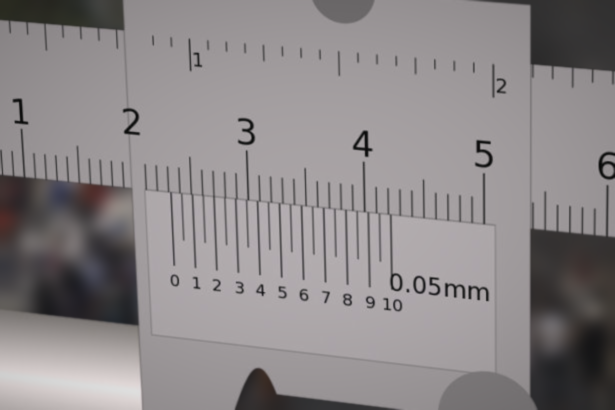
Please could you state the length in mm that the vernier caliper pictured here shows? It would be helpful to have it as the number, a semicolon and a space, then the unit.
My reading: 23.2; mm
